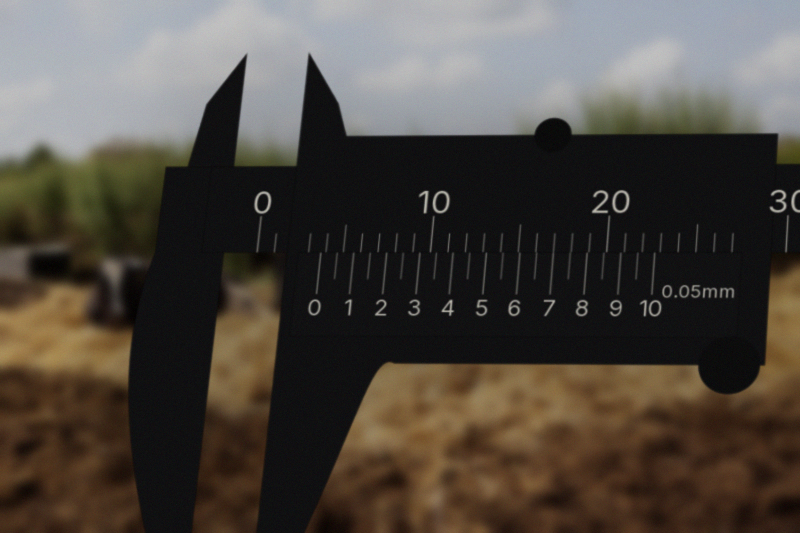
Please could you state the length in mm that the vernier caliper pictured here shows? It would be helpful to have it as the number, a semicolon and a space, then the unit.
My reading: 3.7; mm
